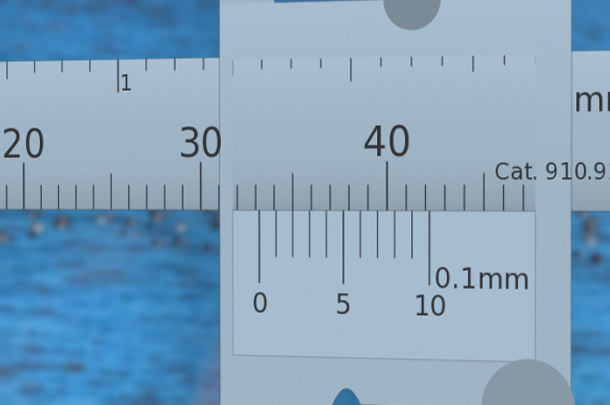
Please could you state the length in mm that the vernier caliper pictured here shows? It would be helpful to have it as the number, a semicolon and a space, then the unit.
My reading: 33.2; mm
